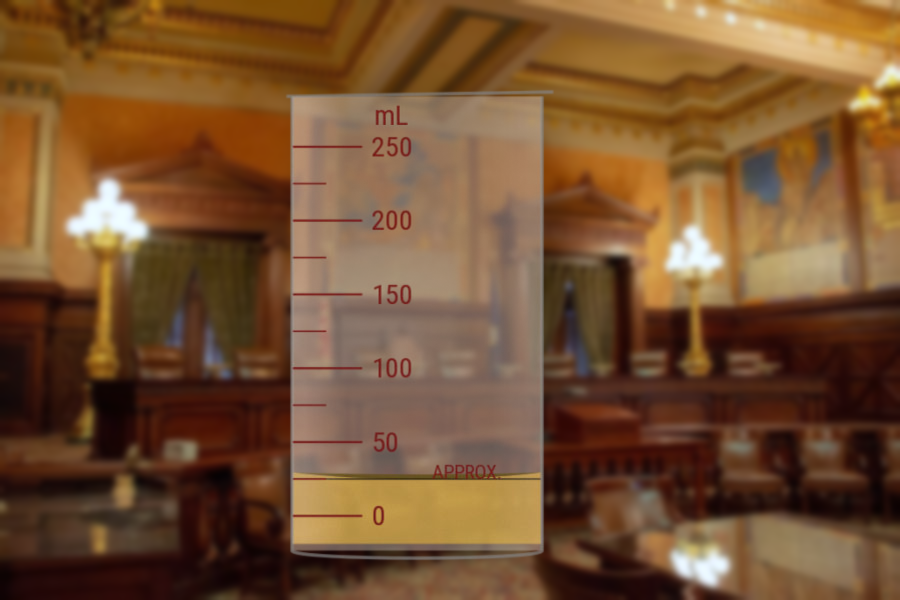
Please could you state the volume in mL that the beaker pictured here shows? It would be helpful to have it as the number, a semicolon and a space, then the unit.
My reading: 25; mL
